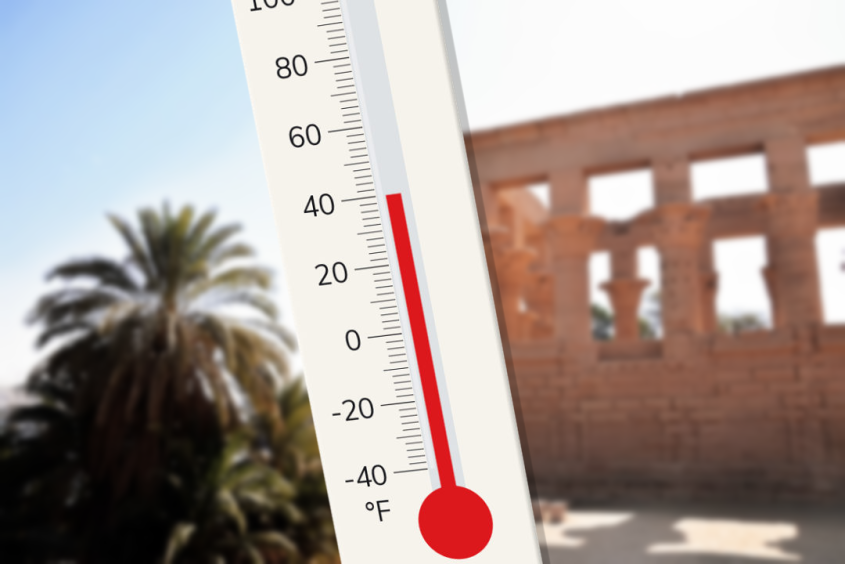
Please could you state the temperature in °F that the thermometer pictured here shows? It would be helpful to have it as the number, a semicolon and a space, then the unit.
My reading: 40; °F
